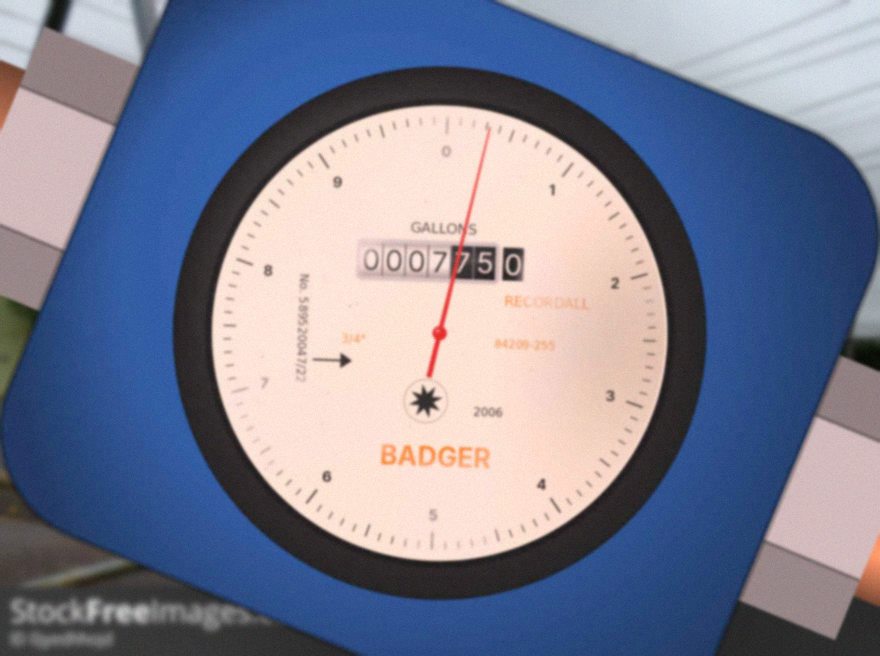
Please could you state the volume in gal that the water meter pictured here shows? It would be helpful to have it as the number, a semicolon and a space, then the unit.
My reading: 7750.3; gal
